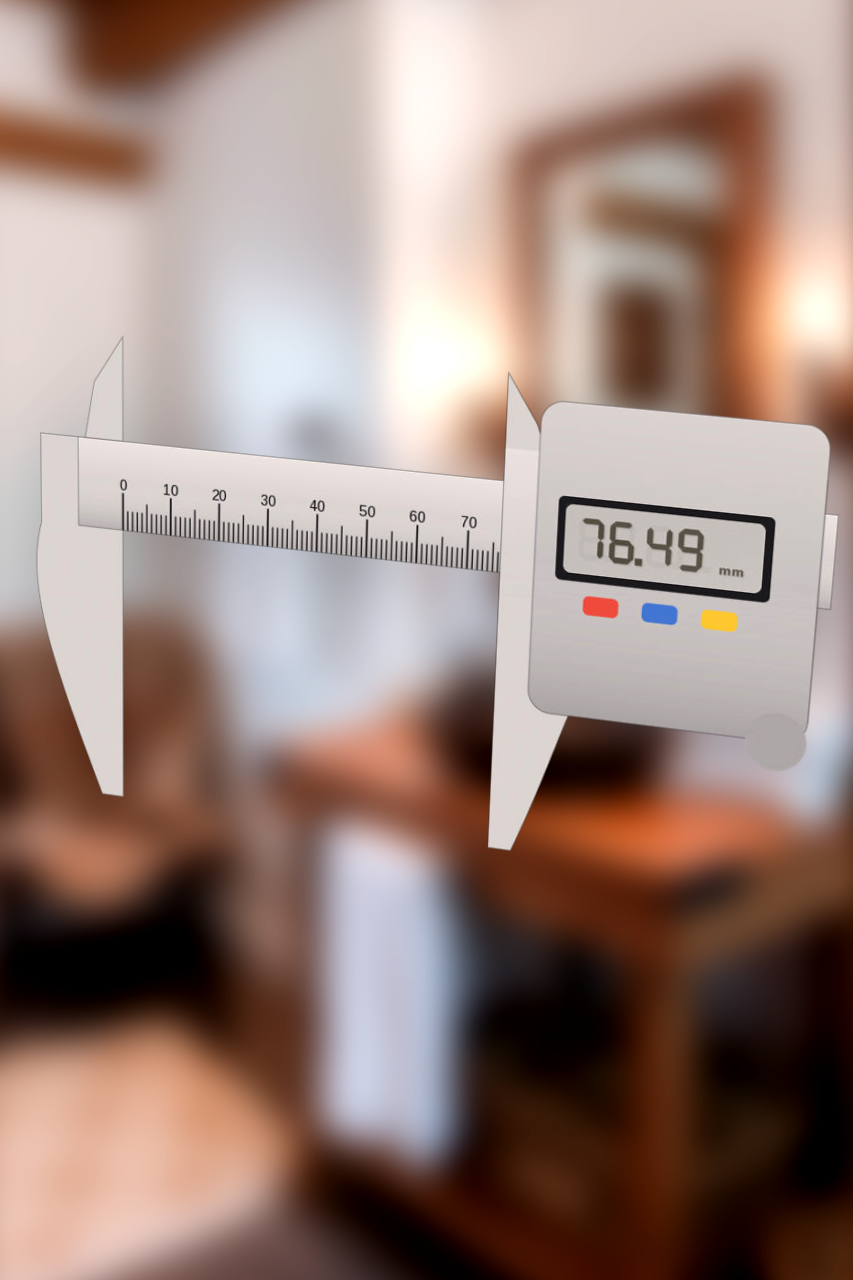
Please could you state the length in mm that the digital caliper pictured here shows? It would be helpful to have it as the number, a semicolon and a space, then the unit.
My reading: 76.49; mm
